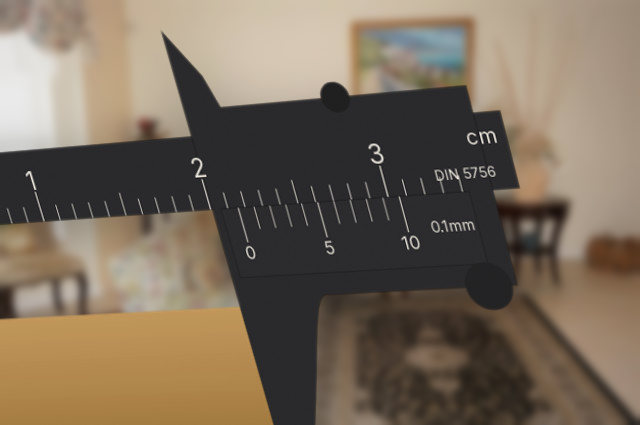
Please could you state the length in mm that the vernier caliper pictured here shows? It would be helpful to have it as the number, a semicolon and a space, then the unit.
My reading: 21.6; mm
